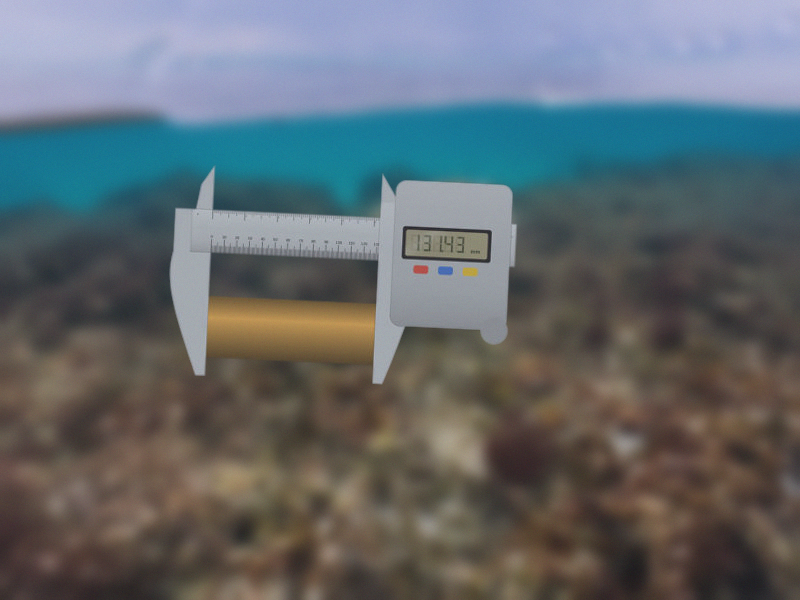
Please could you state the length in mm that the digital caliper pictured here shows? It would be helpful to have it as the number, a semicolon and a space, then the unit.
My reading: 131.43; mm
